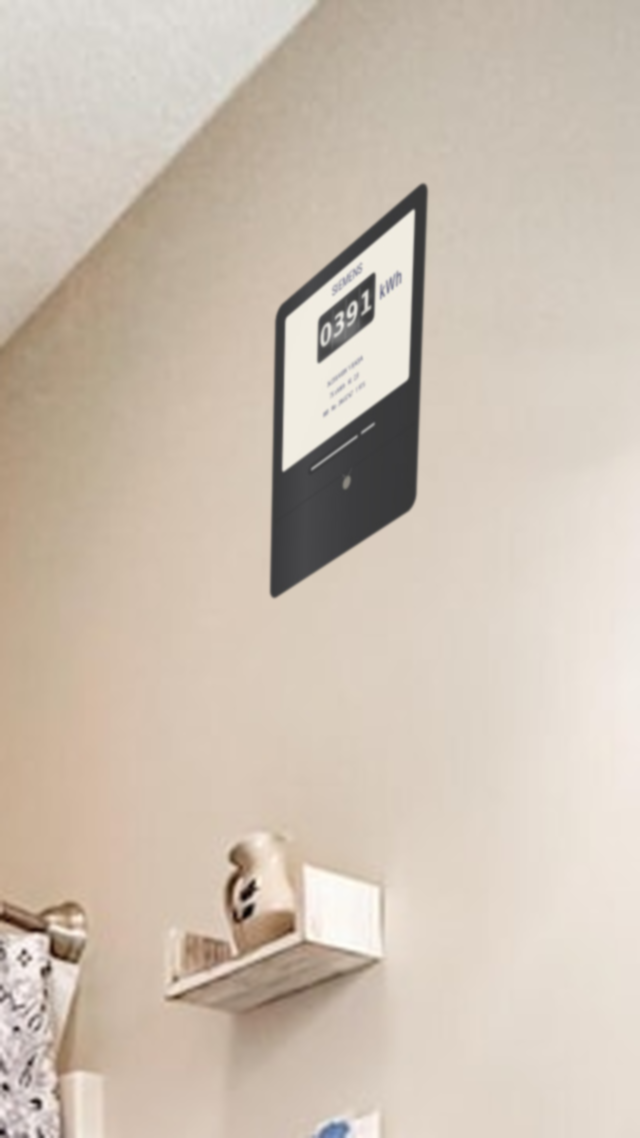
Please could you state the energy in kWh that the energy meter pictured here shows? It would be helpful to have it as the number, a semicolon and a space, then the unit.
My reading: 391; kWh
